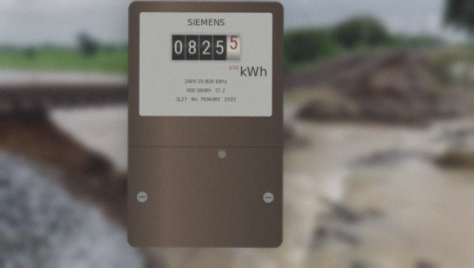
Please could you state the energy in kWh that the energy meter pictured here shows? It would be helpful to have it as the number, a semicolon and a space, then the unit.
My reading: 825.5; kWh
